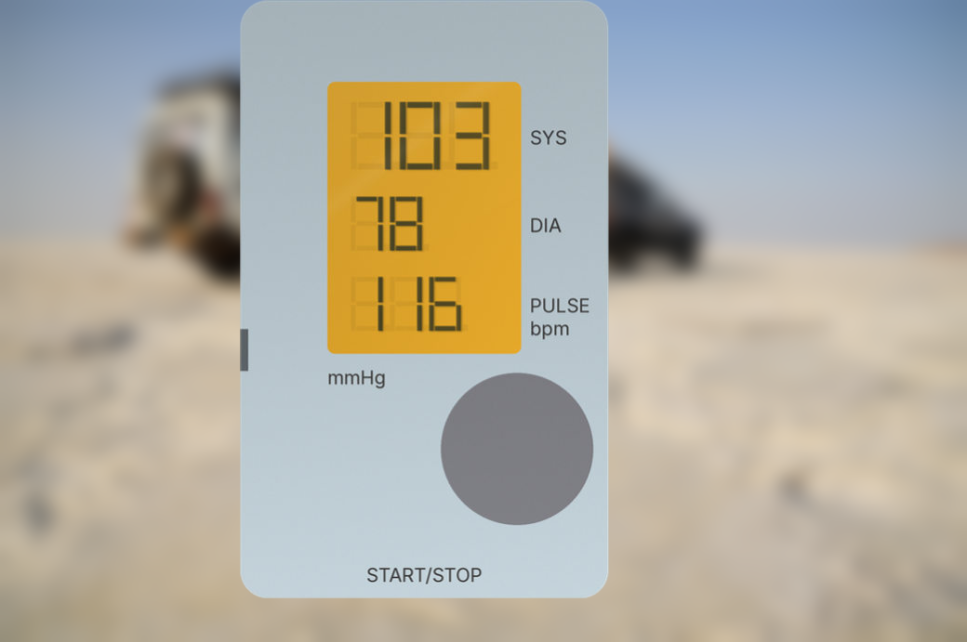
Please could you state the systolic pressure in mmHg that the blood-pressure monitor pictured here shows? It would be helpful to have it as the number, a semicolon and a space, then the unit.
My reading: 103; mmHg
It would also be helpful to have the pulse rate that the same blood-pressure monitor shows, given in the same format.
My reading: 116; bpm
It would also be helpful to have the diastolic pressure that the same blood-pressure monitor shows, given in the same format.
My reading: 78; mmHg
